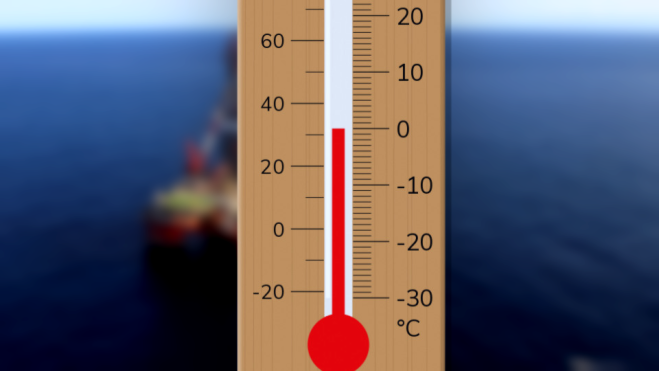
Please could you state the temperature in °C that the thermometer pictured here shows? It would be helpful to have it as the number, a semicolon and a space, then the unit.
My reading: 0; °C
